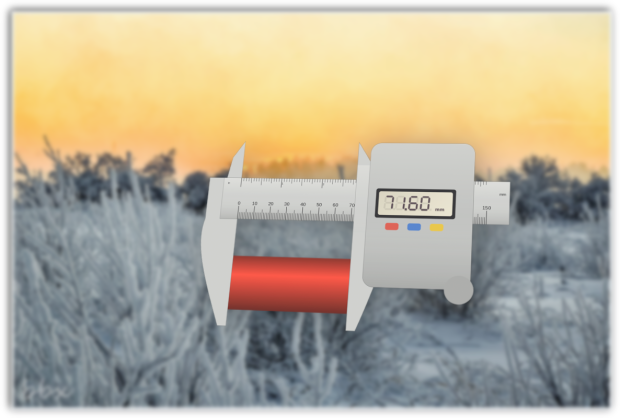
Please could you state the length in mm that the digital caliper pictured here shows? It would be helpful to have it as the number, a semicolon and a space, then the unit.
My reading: 71.60; mm
